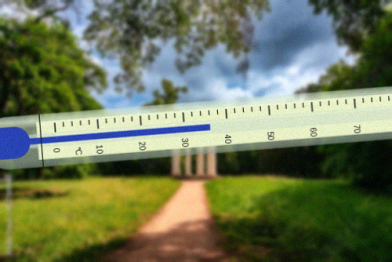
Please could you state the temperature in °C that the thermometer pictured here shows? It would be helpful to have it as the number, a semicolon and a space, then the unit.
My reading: 36; °C
